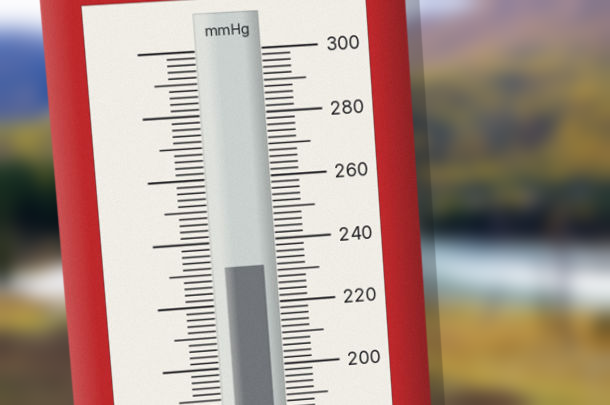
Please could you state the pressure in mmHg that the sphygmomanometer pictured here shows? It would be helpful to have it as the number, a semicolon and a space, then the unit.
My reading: 232; mmHg
